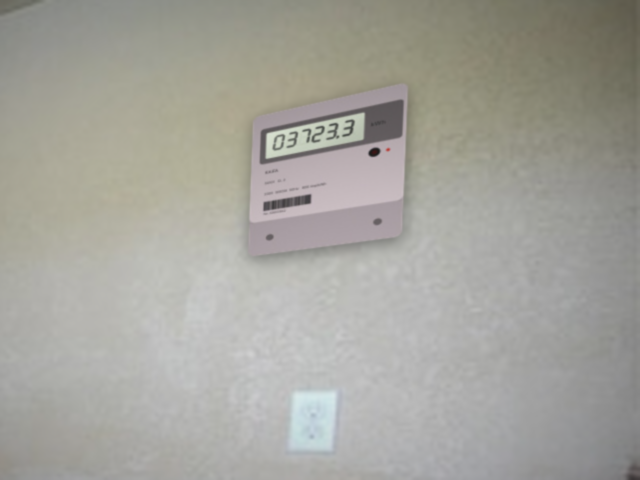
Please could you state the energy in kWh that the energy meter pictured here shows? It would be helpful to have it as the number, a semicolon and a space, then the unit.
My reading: 3723.3; kWh
